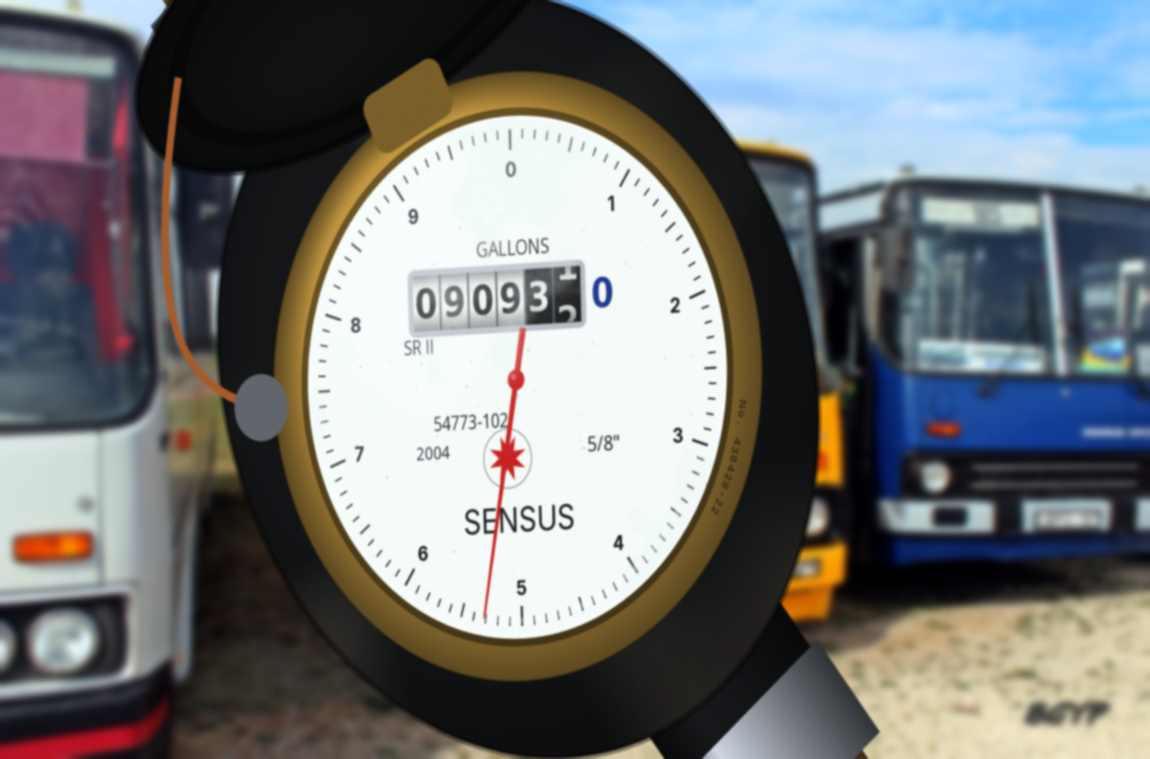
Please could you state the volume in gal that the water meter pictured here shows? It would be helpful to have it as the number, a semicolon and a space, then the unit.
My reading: 909315.3; gal
